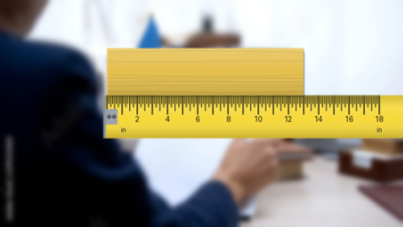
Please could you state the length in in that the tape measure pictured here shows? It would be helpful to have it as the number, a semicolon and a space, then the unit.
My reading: 13; in
